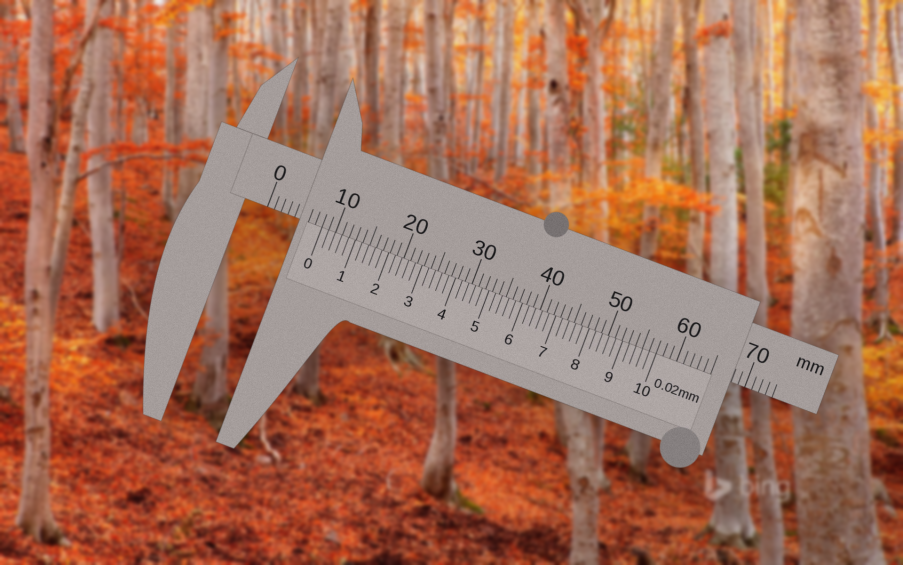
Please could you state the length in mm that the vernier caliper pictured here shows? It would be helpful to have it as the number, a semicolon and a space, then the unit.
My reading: 8.0; mm
